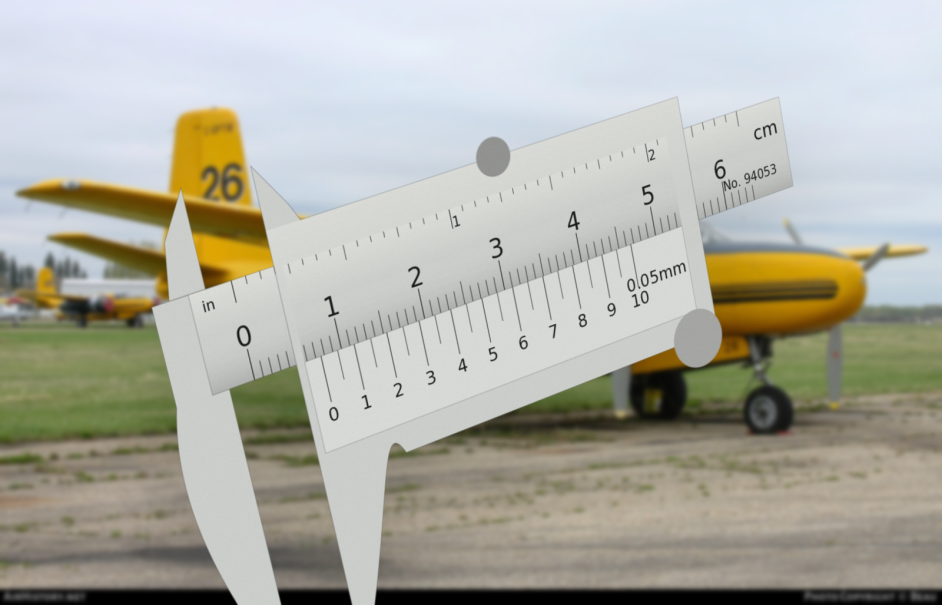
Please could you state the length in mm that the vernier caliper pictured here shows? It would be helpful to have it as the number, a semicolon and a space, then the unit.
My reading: 7.6; mm
